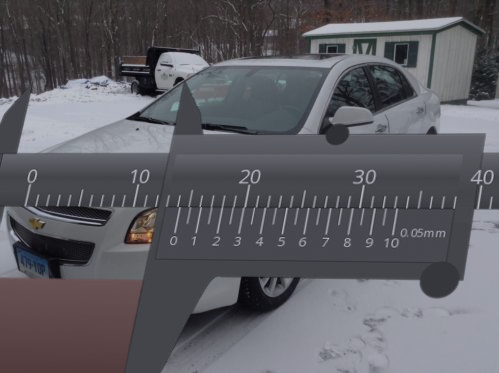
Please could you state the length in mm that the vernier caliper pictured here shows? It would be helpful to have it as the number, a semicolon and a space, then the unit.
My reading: 14.2; mm
